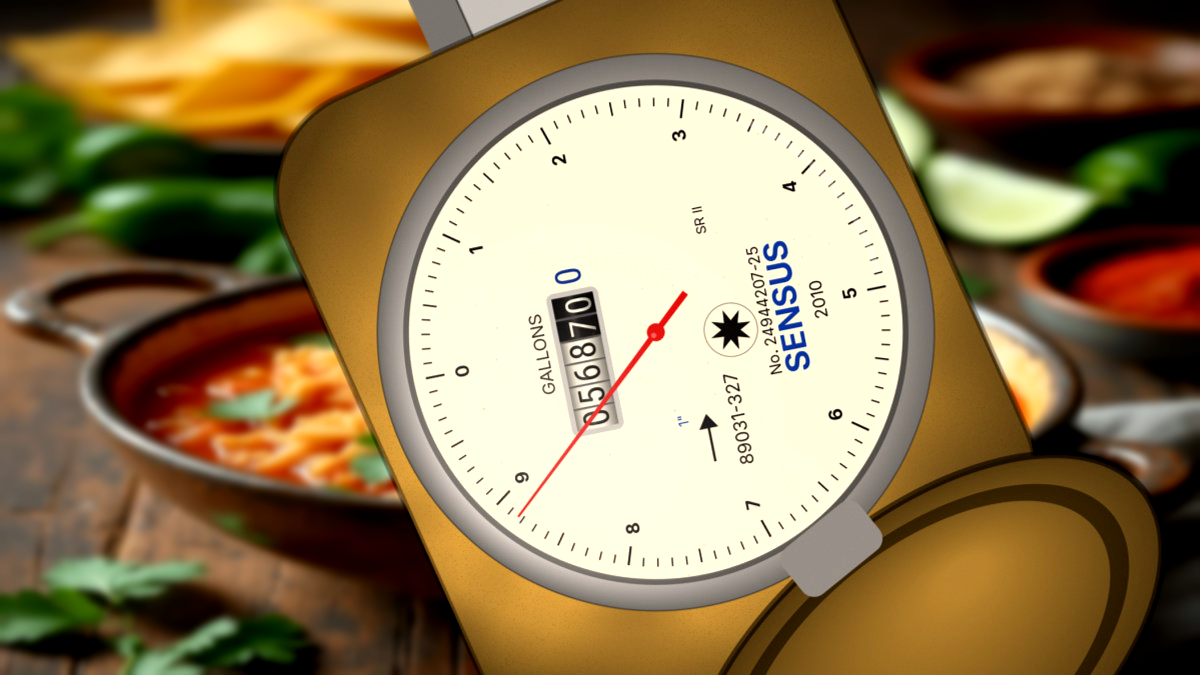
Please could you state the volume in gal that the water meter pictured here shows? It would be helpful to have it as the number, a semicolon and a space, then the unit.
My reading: 568698.8; gal
